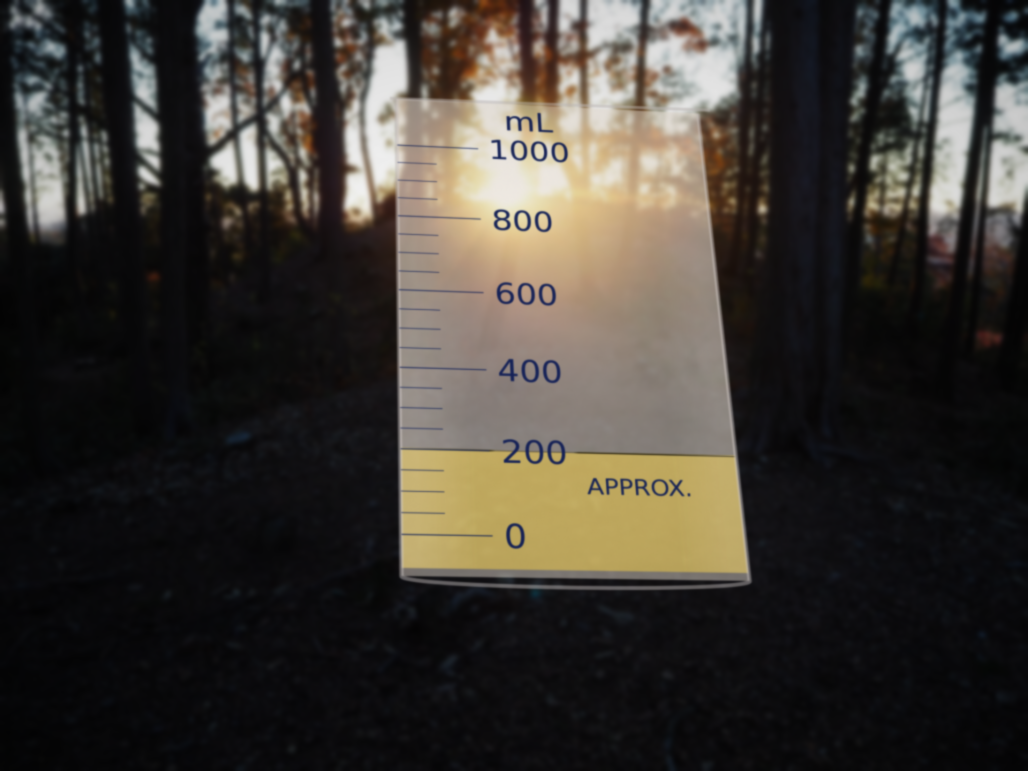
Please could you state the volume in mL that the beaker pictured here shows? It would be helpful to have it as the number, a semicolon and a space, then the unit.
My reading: 200; mL
